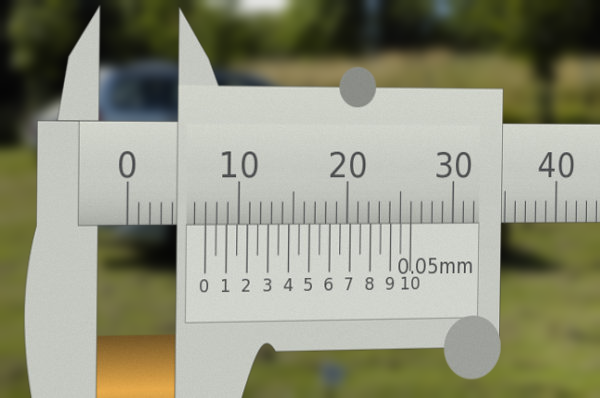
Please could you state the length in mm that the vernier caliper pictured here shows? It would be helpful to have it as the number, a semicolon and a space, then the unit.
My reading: 7.0; mm
